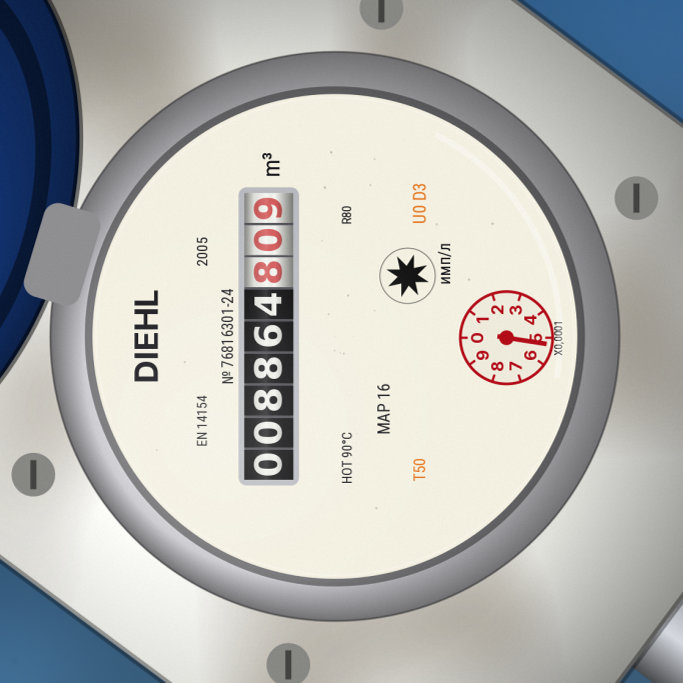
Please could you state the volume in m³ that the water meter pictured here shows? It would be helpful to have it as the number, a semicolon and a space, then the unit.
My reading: 8864.8095; m³
